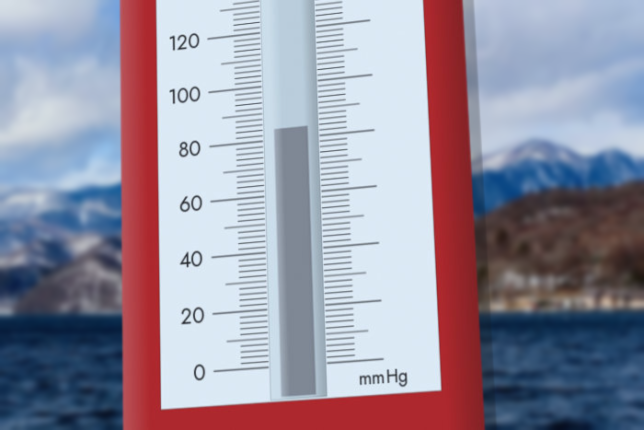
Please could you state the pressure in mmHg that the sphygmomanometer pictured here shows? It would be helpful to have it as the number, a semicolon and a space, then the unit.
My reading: 84; mmHg
